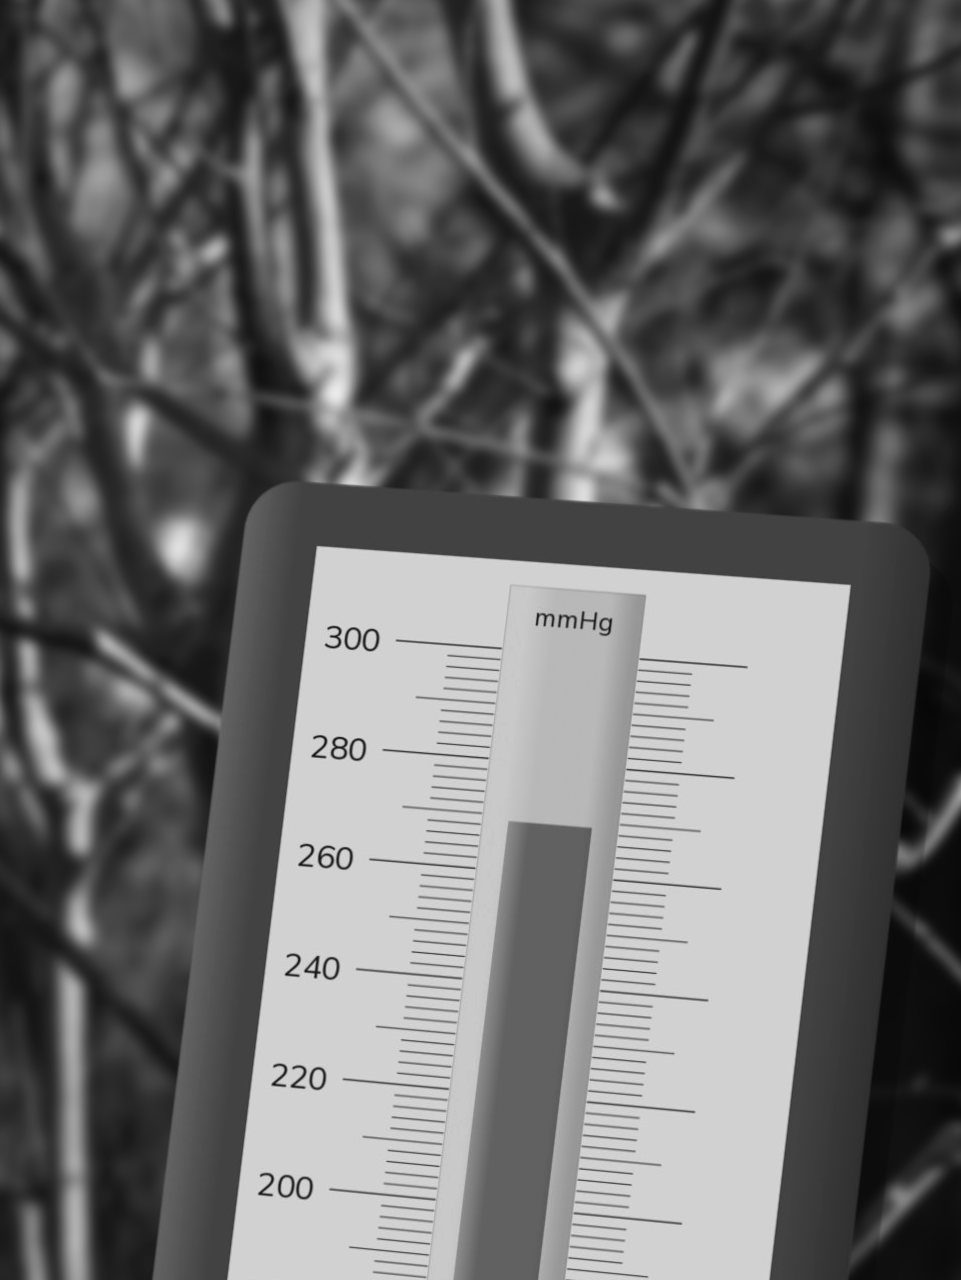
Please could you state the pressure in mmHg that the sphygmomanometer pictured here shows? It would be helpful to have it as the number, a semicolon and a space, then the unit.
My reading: 269; mmHg
